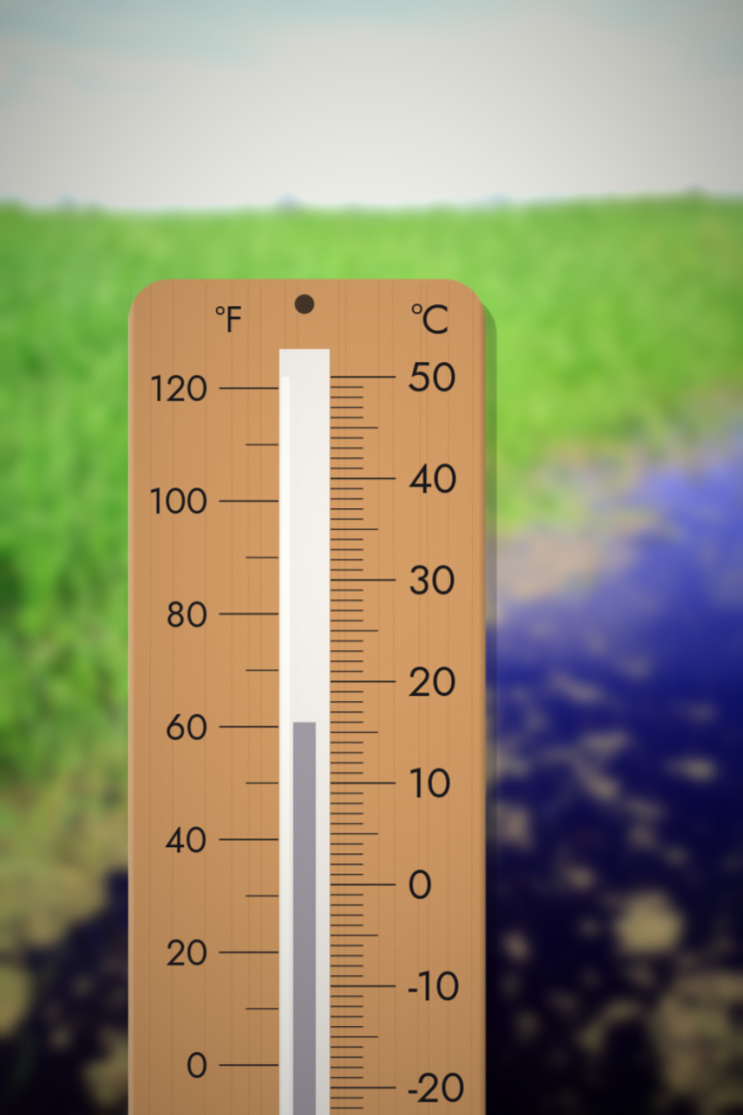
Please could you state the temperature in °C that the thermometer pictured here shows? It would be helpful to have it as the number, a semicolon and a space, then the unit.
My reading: 16; °C
